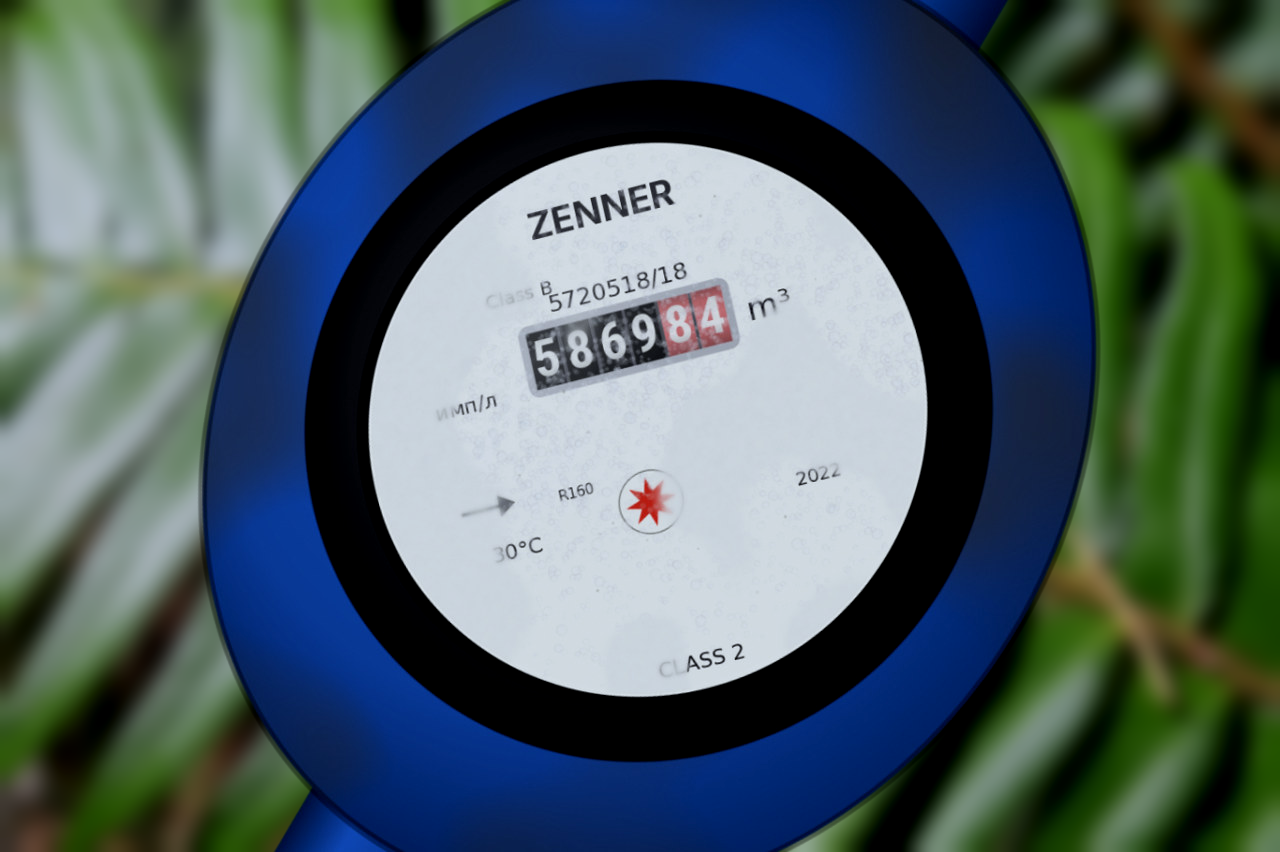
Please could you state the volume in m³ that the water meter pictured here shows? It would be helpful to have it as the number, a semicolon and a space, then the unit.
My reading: 5869.84; m³
